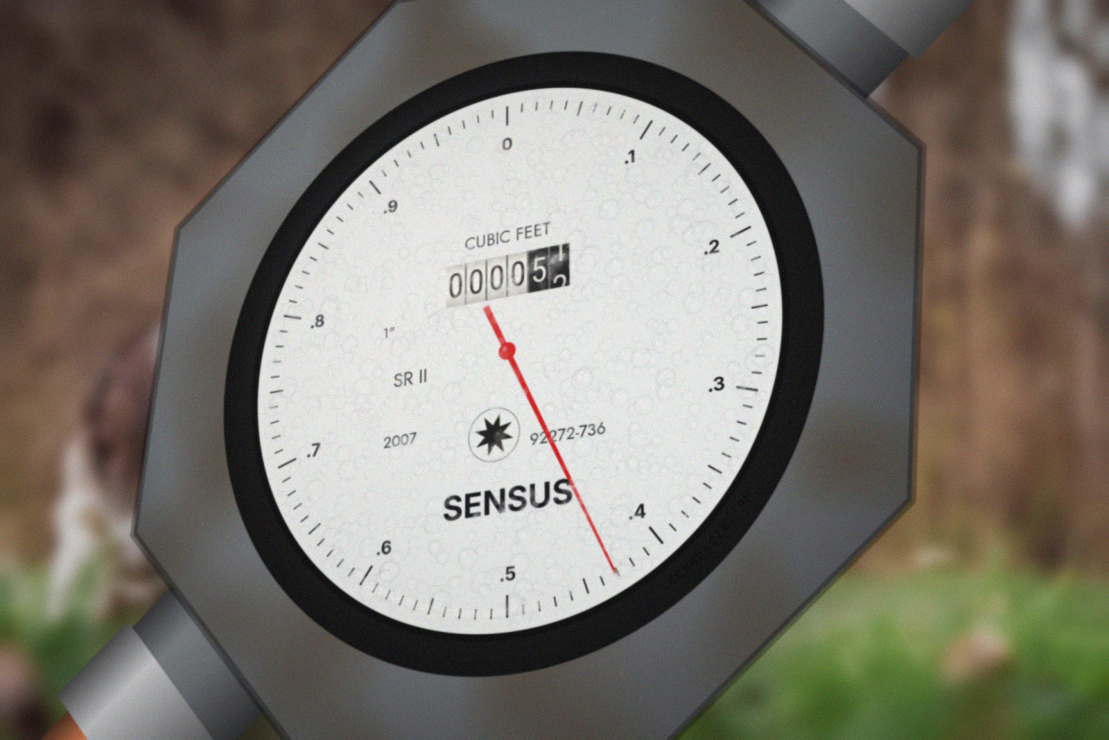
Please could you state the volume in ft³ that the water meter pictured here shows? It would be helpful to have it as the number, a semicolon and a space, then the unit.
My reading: 51.43; ft³
